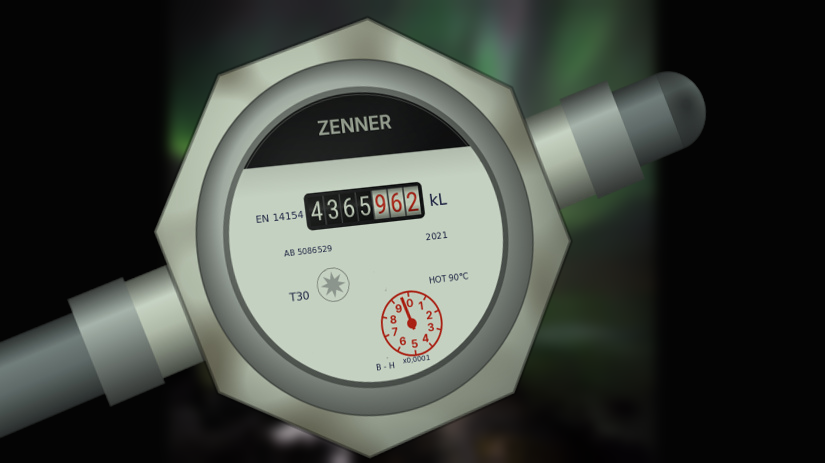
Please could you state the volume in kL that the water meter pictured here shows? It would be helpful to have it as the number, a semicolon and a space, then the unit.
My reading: 4365.9619; kL
